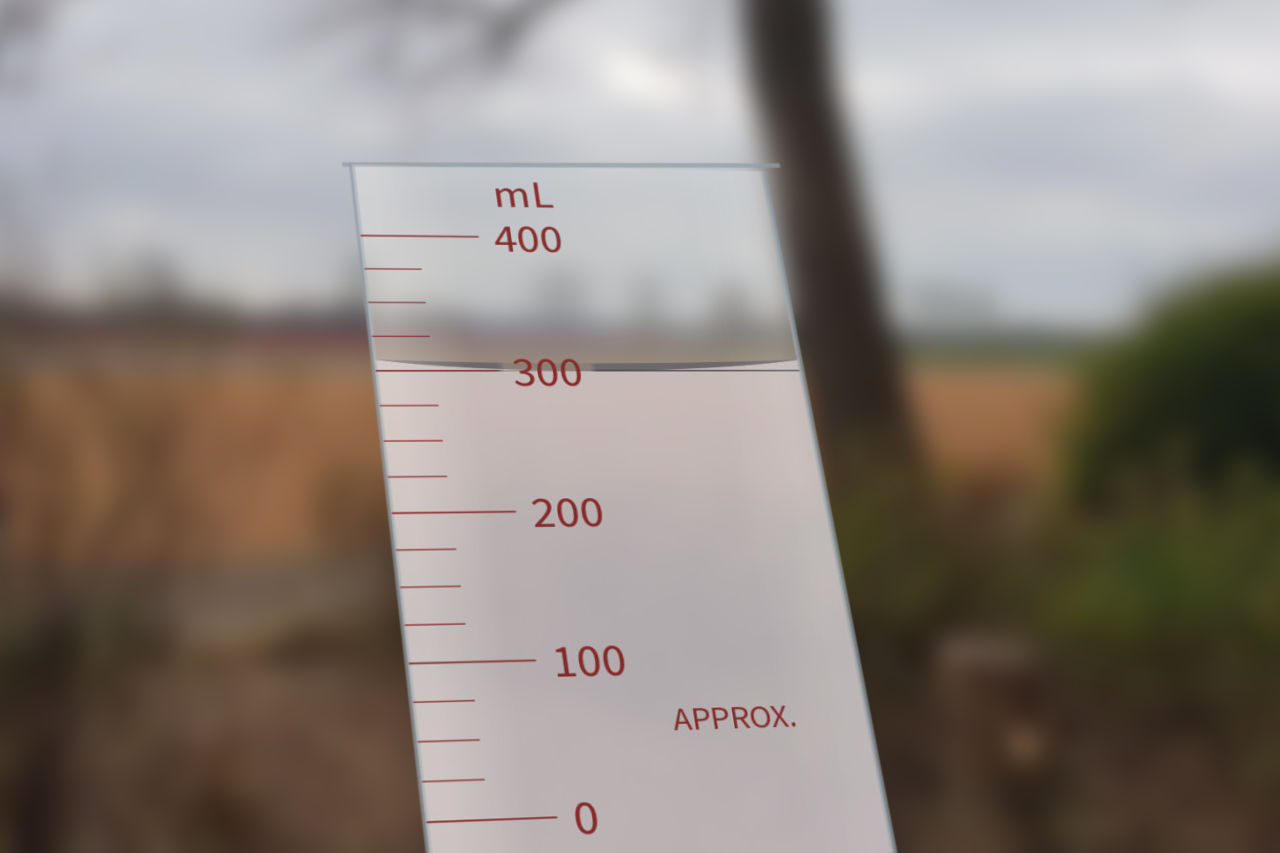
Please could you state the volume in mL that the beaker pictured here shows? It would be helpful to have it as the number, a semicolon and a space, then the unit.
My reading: 300; mL
